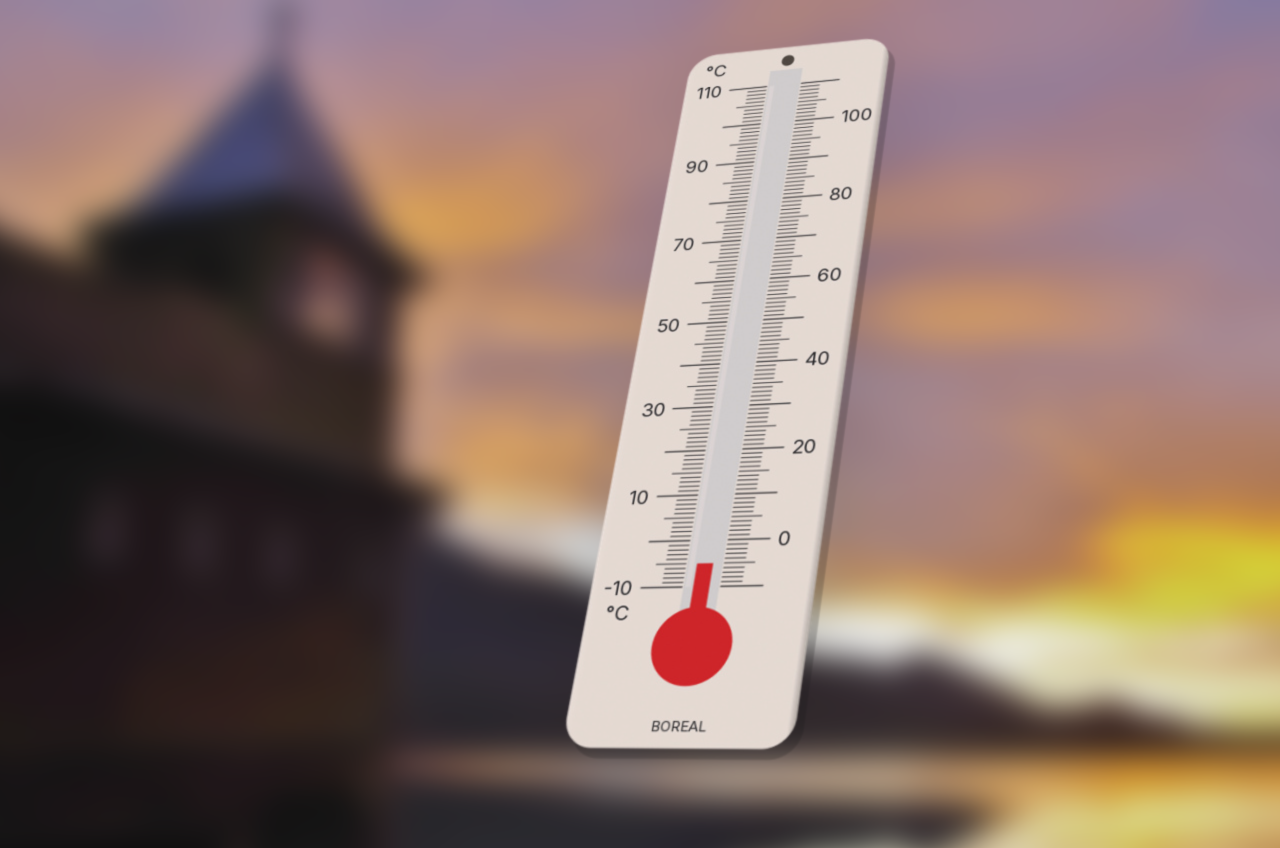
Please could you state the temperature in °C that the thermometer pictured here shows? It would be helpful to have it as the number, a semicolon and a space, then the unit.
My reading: -5; °C
